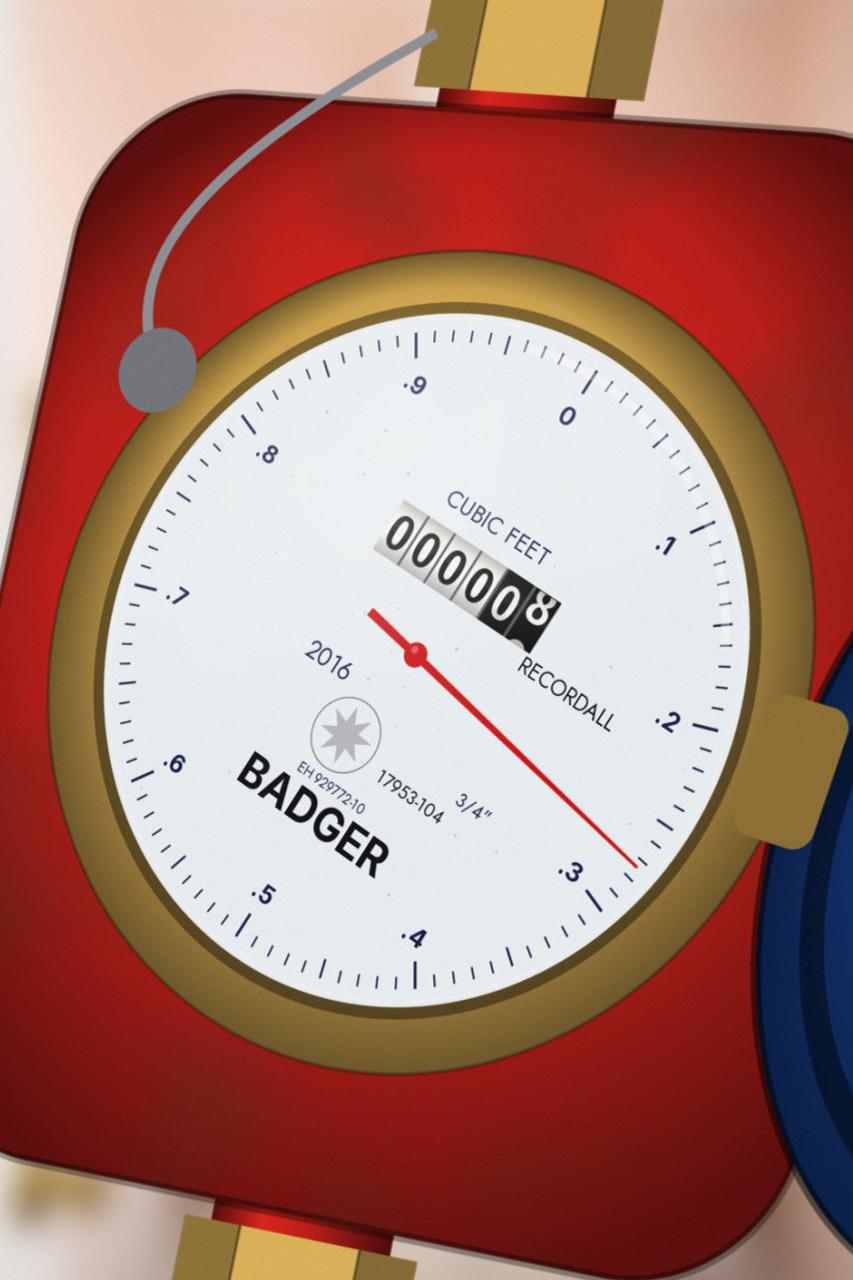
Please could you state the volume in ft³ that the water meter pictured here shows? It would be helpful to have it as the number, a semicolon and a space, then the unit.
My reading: 8.27; ft³
